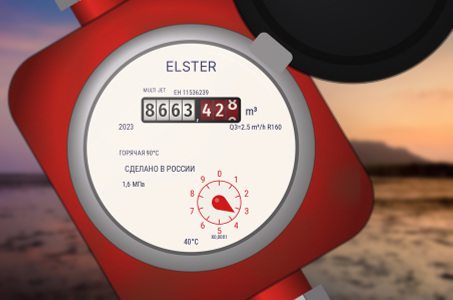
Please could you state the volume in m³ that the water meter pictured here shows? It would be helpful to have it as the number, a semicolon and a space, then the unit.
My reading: 8663.4283; m³
